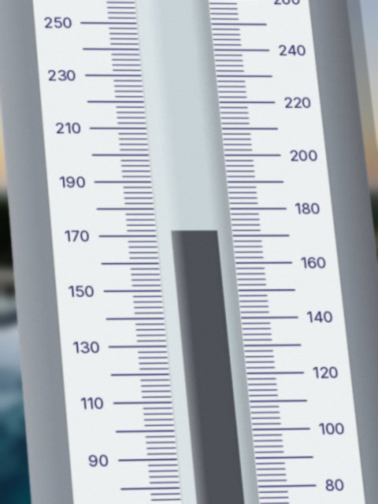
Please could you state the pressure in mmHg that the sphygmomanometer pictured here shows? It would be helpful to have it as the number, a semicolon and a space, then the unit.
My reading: 172; mmHg
